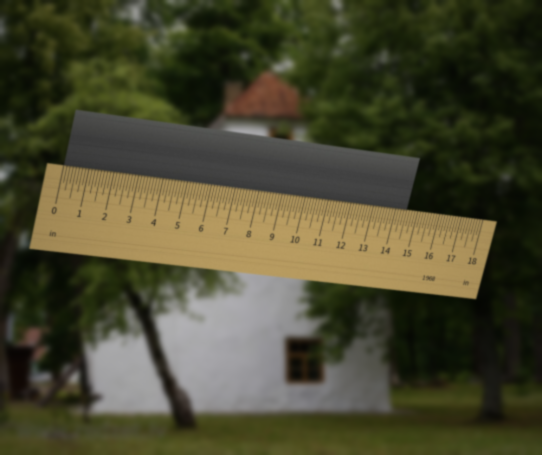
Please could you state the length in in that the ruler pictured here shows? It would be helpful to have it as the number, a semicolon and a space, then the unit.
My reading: 14.5; in
